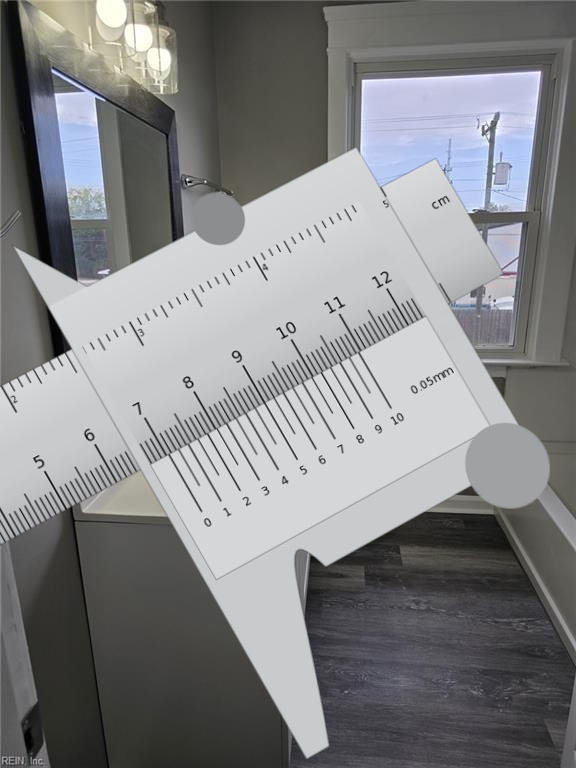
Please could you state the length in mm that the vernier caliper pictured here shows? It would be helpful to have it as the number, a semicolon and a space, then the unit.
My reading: 70.5; mm
